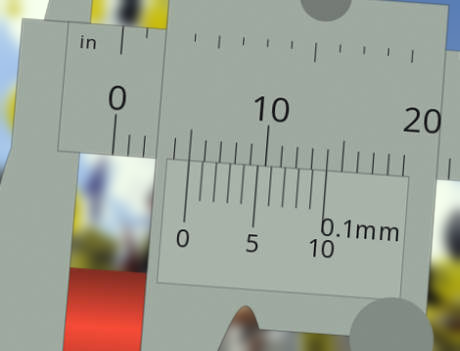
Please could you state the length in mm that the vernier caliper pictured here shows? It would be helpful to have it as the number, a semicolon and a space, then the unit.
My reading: 5.0; mm
